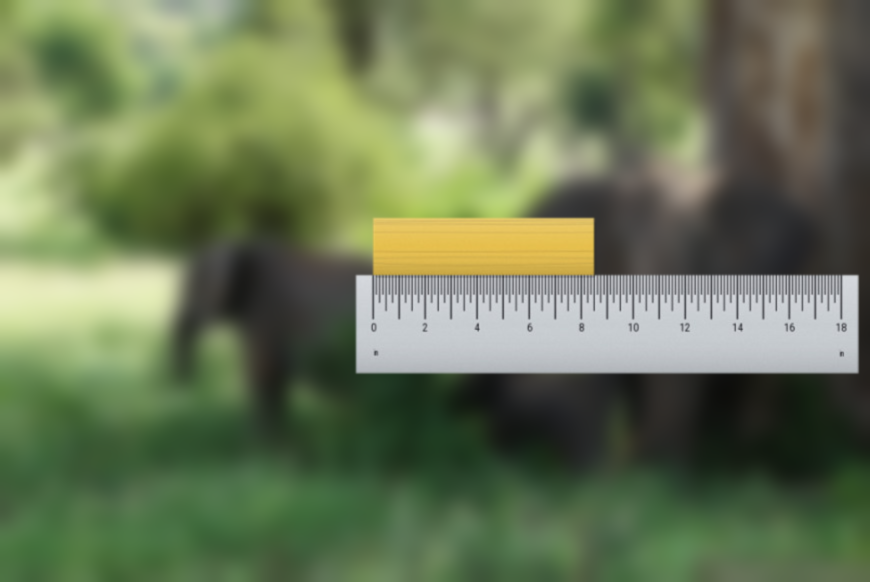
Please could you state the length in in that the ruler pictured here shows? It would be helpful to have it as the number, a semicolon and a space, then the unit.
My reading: 8.5; in
